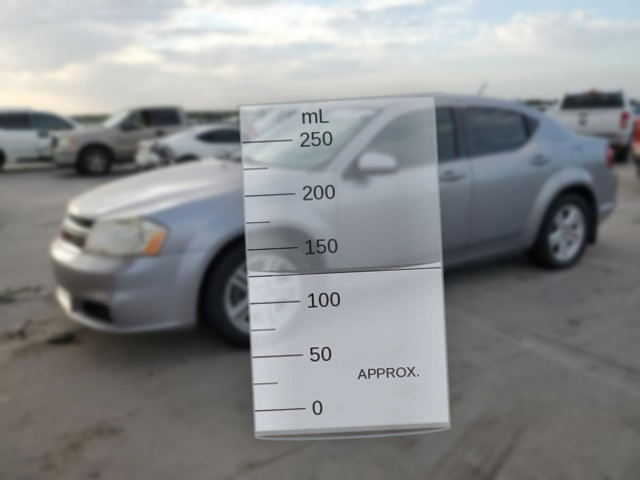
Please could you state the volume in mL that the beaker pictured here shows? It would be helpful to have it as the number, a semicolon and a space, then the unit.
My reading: 125; mL
